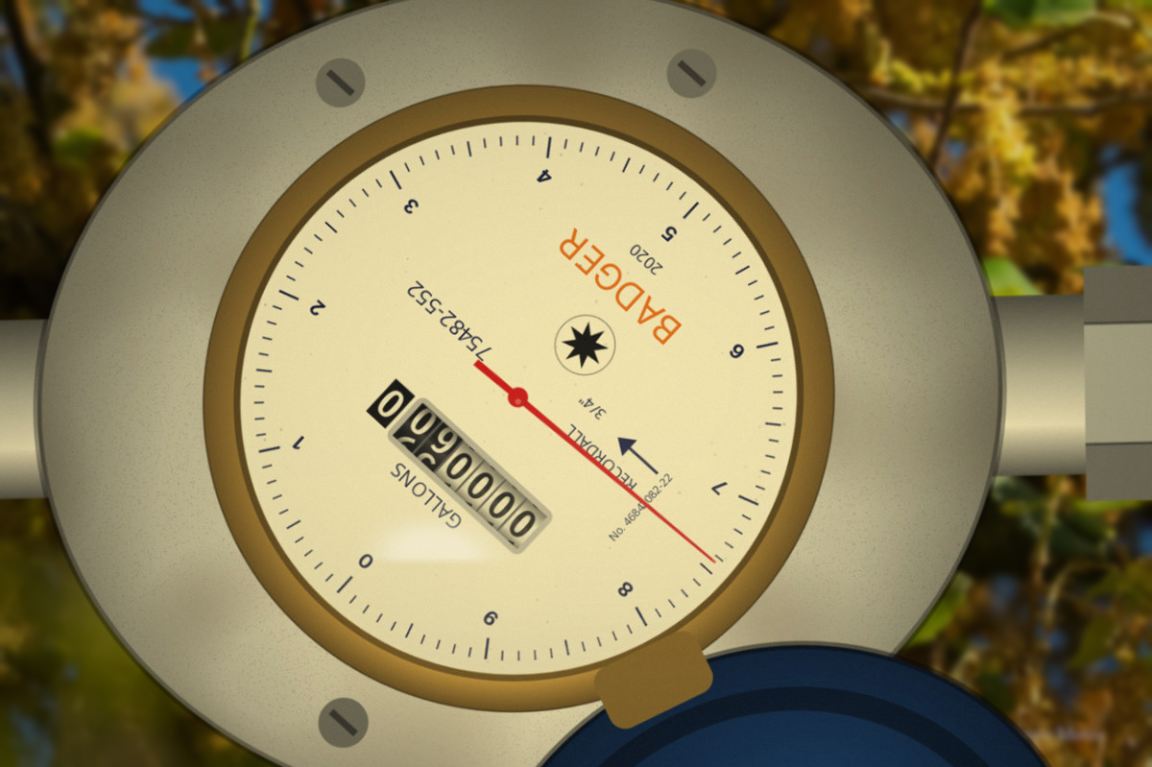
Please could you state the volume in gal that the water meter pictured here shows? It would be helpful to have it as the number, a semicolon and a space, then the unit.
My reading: 597.4; gal
